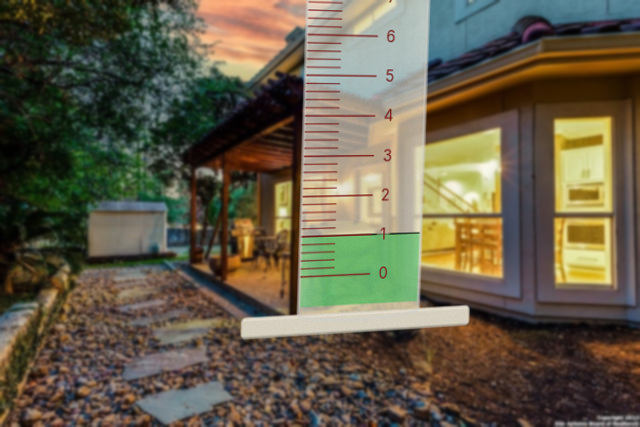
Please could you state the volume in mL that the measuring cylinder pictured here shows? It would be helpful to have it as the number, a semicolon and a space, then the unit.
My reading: 1; mL
